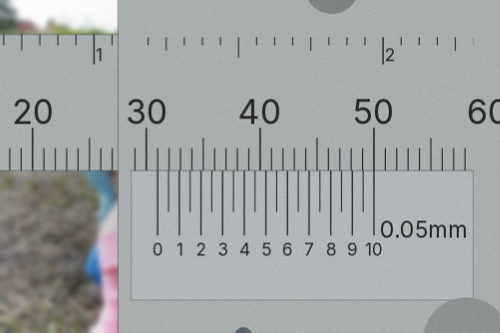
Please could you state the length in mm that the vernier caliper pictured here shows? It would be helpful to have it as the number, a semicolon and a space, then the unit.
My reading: 31.0; mm
